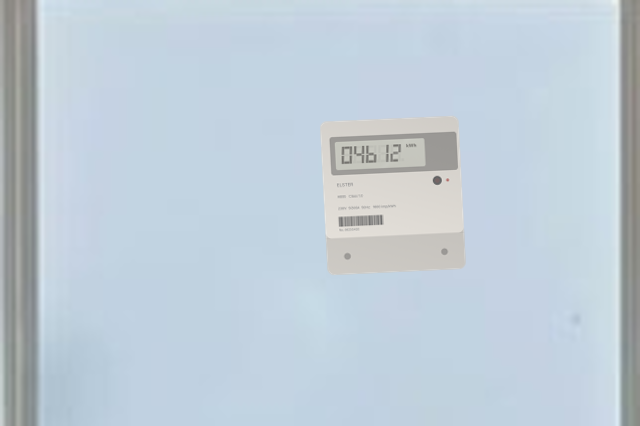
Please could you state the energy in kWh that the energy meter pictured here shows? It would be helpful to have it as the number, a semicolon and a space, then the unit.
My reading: 4612; kWh
